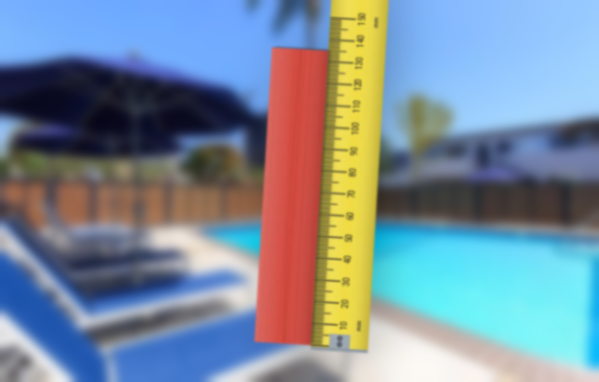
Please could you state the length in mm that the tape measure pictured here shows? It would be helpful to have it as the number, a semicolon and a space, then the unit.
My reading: 135; mm
